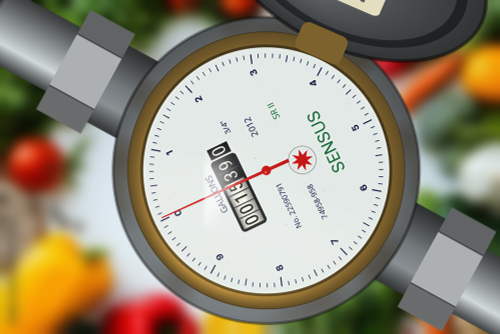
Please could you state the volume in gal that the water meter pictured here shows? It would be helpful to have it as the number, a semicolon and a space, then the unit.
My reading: 15390.0; gal
